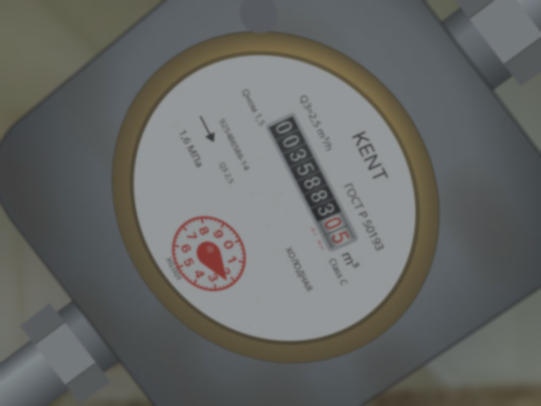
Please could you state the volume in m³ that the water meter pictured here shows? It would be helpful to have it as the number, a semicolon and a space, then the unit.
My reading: 35883.052; m³
